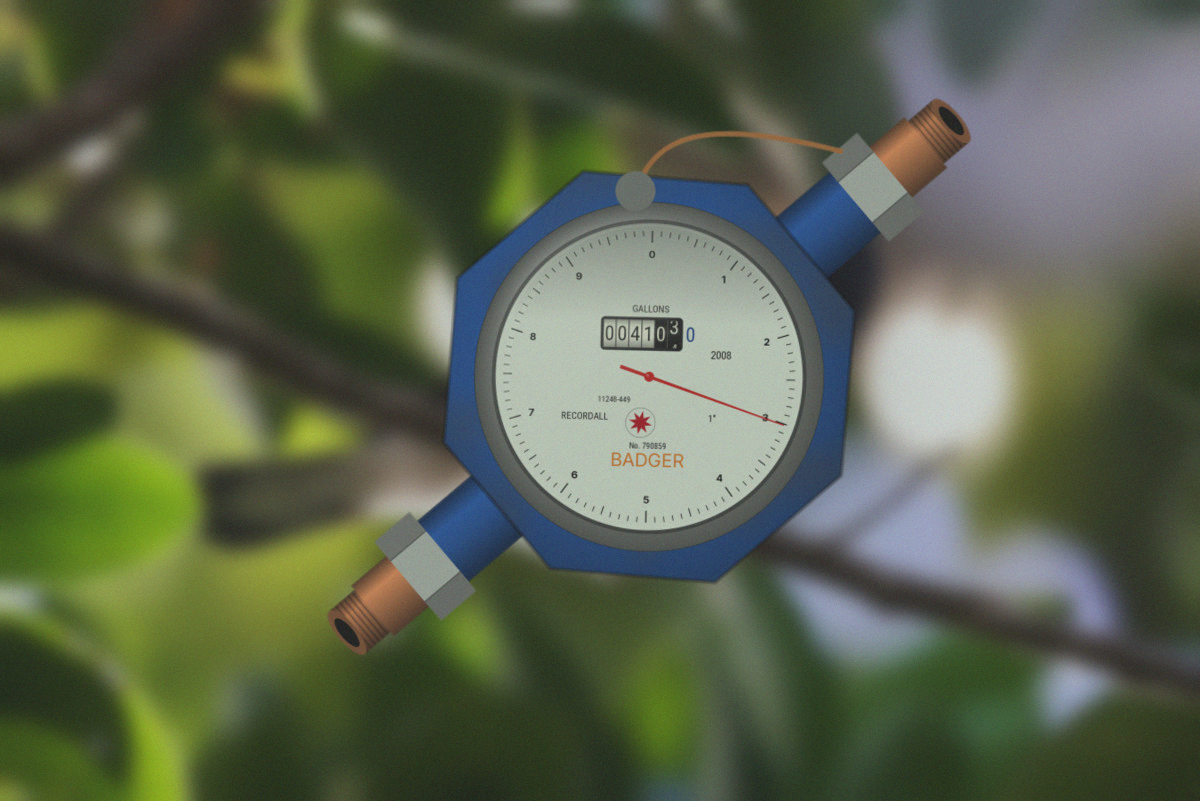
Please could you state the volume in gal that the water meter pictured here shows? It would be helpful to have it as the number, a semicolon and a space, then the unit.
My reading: 41033.0; gal
